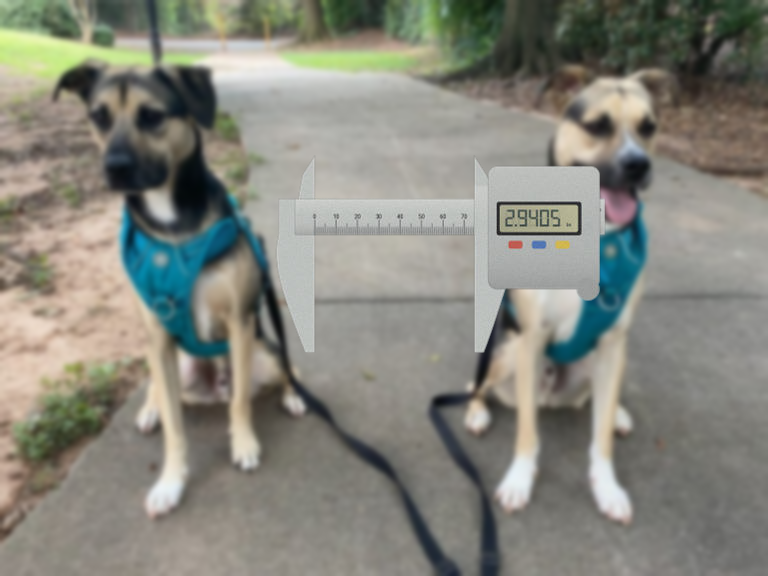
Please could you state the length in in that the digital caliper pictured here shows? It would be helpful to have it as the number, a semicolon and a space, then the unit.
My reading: 2.9405; in
